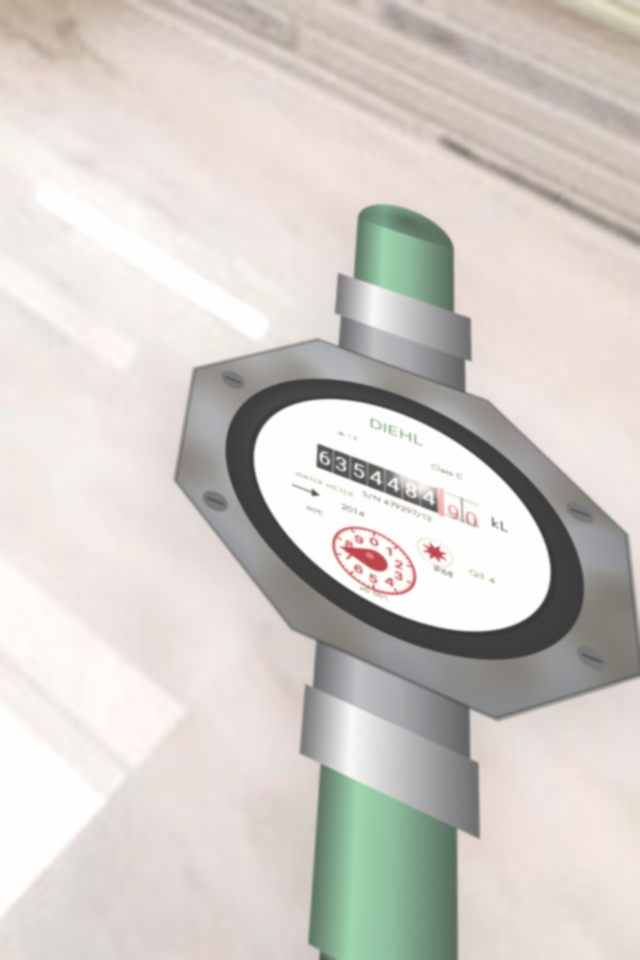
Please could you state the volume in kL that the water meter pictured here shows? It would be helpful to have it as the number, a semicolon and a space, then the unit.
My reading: 6354484.897; kL
